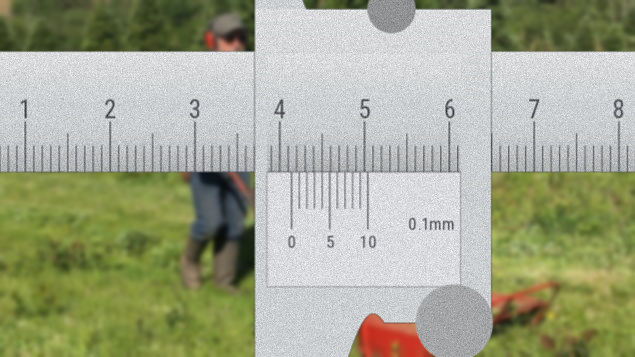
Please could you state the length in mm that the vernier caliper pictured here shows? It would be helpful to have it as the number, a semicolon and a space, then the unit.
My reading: 41.4; mm
